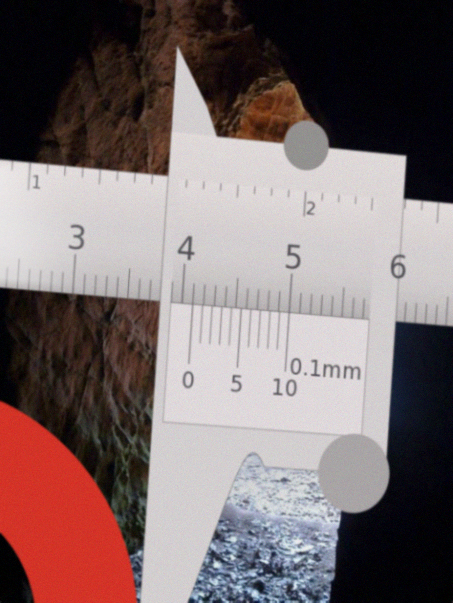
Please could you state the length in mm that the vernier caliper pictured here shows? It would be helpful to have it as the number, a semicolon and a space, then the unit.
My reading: 41.0; mm
